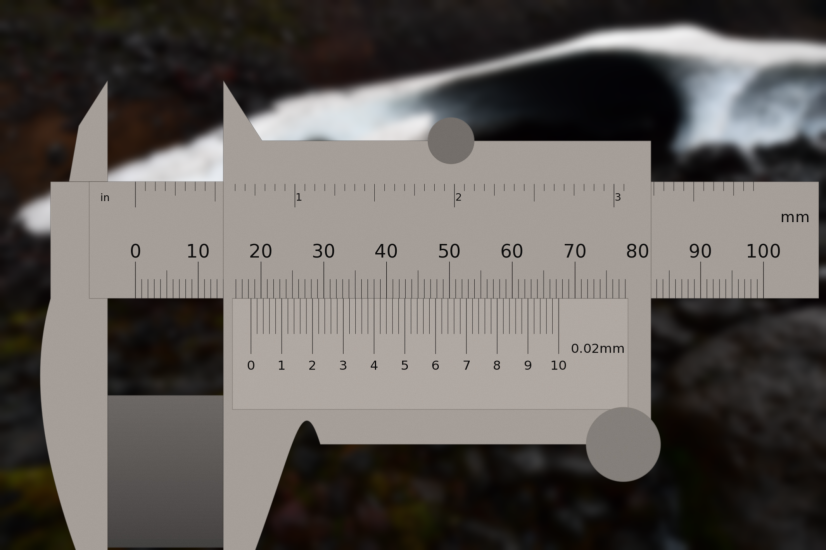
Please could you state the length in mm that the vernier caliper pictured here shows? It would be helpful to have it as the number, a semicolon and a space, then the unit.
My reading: 18.4; mm
